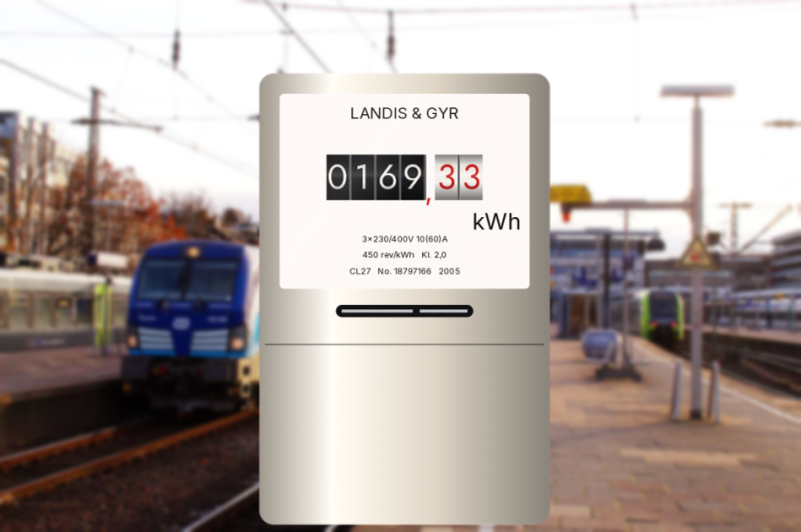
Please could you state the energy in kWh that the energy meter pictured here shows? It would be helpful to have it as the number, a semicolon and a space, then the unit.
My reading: 169.33; kWh
